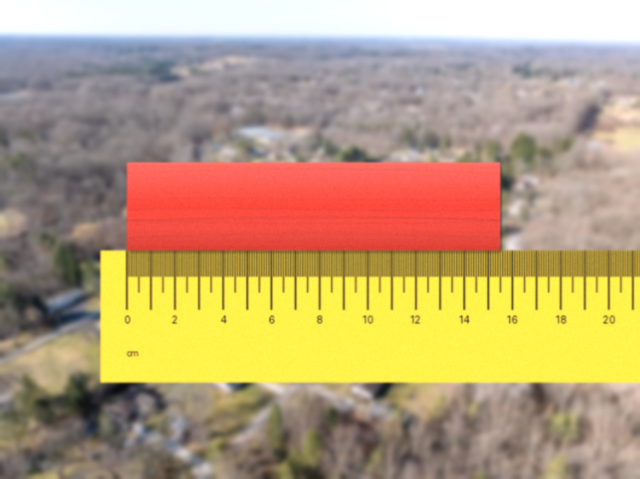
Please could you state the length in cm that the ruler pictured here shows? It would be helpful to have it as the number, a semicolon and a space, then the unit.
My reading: 15.5; cm
